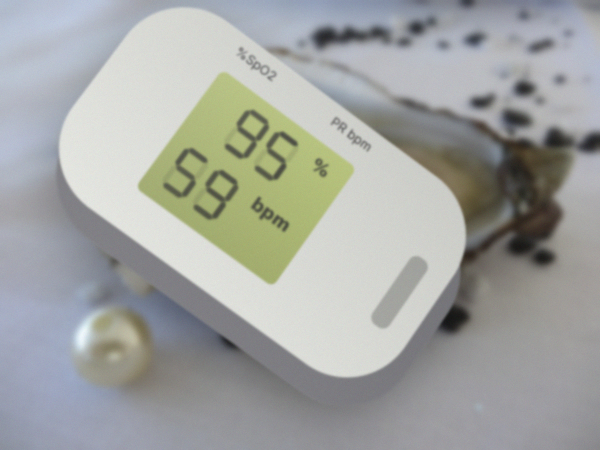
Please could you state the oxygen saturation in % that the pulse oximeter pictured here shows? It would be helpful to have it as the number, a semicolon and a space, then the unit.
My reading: 95; %
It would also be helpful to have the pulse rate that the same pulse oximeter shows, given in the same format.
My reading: 59; bpm
